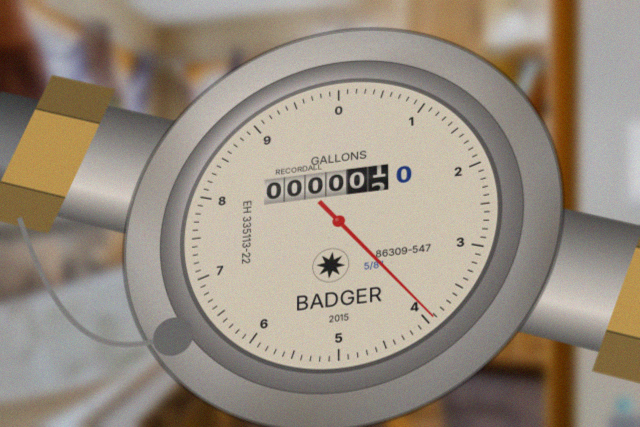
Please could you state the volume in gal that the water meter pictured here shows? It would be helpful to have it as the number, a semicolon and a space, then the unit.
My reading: 13.9; gal
